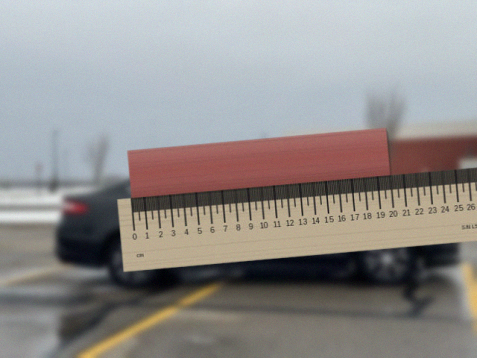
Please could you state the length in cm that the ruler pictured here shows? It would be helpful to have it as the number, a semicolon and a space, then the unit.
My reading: 20; cm
